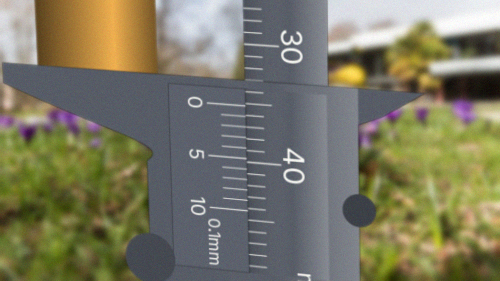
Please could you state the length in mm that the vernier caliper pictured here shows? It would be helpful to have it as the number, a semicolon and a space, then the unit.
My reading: 35.2; mm
